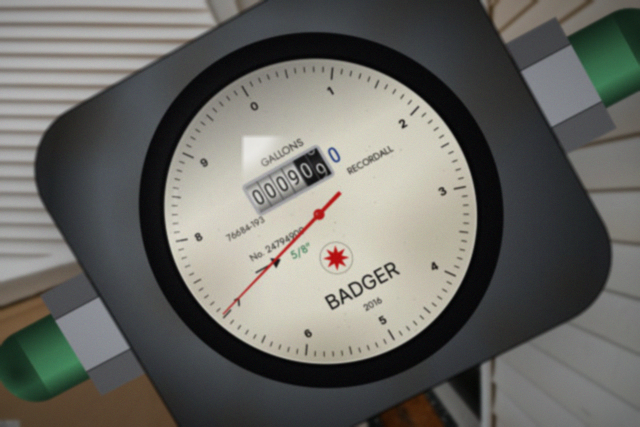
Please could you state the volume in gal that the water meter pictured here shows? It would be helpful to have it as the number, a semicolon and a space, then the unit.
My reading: 9087.0; gal
